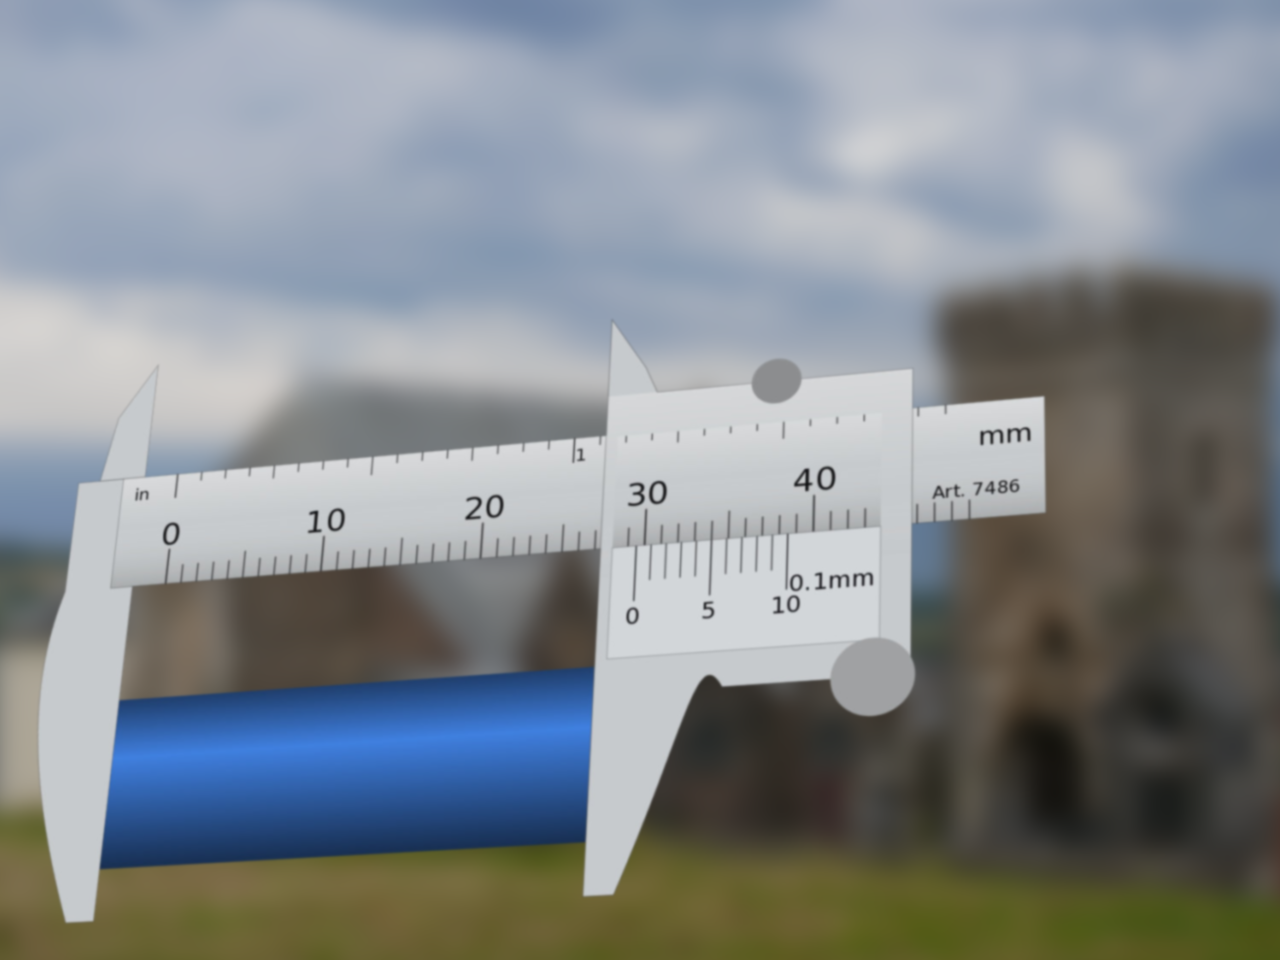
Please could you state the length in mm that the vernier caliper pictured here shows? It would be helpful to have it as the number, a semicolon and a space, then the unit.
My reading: 29.5; mm
